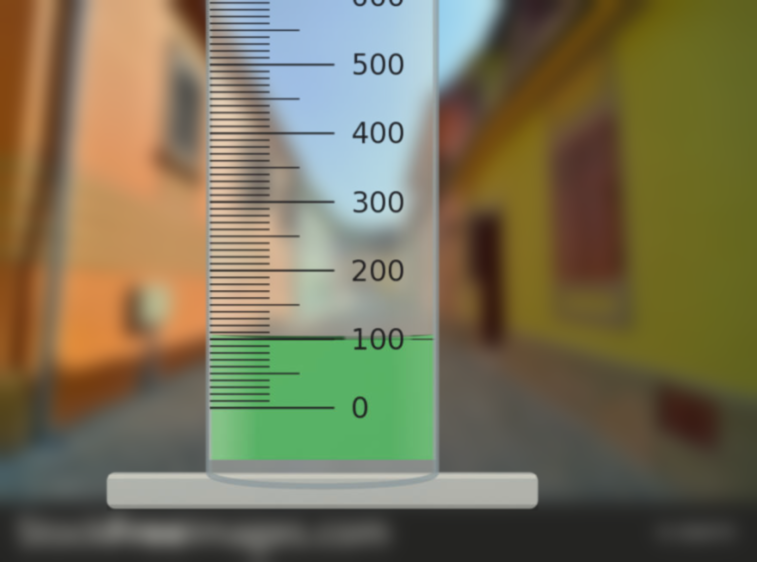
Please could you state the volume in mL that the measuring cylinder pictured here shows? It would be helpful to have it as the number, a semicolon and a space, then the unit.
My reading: 100; mL
